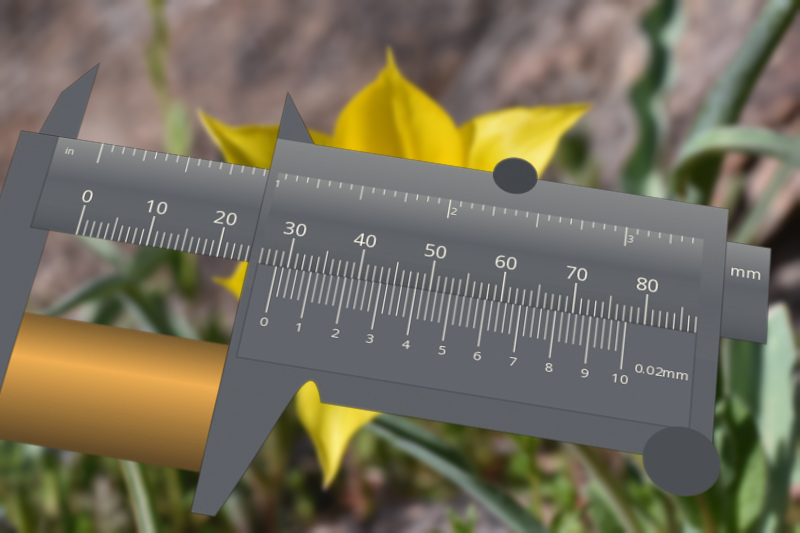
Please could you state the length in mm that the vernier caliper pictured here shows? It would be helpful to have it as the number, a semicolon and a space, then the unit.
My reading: 28.4; mm
